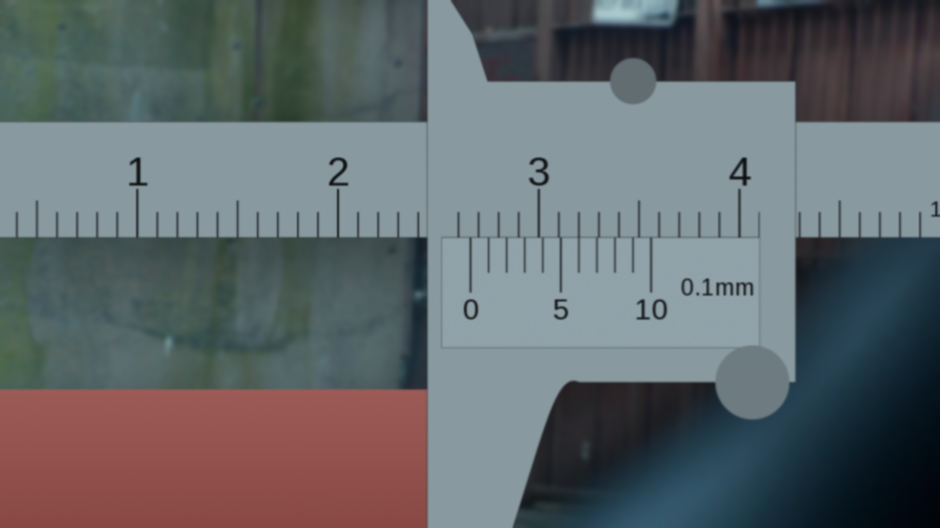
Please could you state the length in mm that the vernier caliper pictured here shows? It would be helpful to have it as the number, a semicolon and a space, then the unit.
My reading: 26.6; mm
